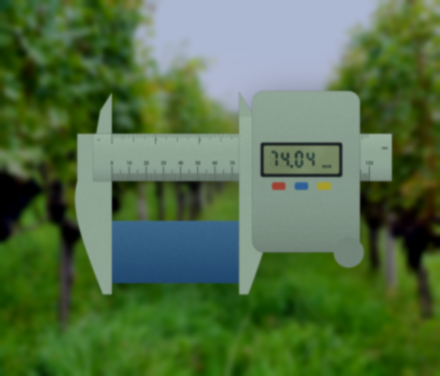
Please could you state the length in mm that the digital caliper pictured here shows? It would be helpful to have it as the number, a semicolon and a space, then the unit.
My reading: 74.04; mm
